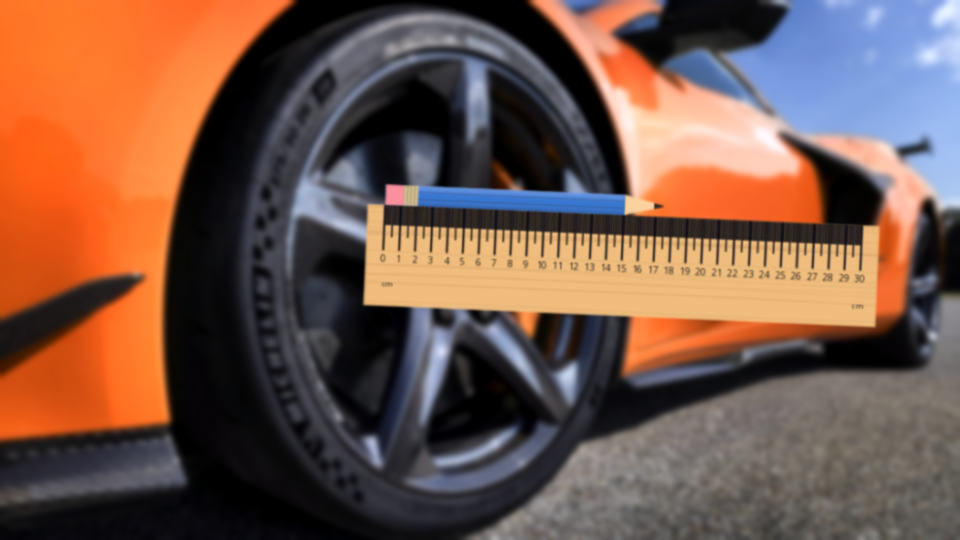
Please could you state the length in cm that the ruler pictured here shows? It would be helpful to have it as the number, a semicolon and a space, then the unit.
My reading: 17.5; cm
